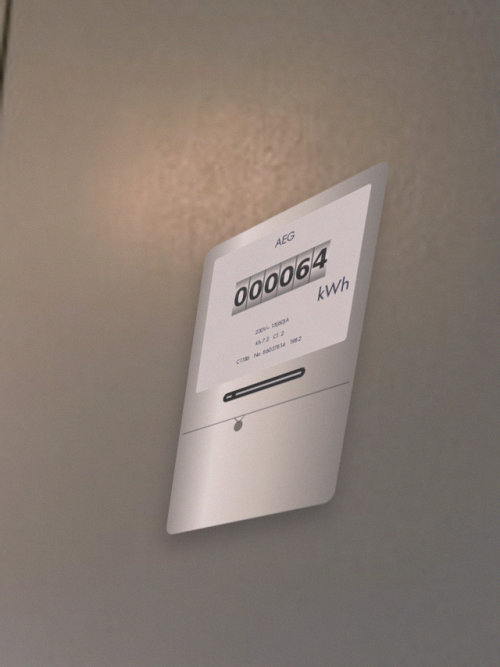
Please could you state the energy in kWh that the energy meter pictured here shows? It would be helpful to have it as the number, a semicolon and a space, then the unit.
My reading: 64; kWh
